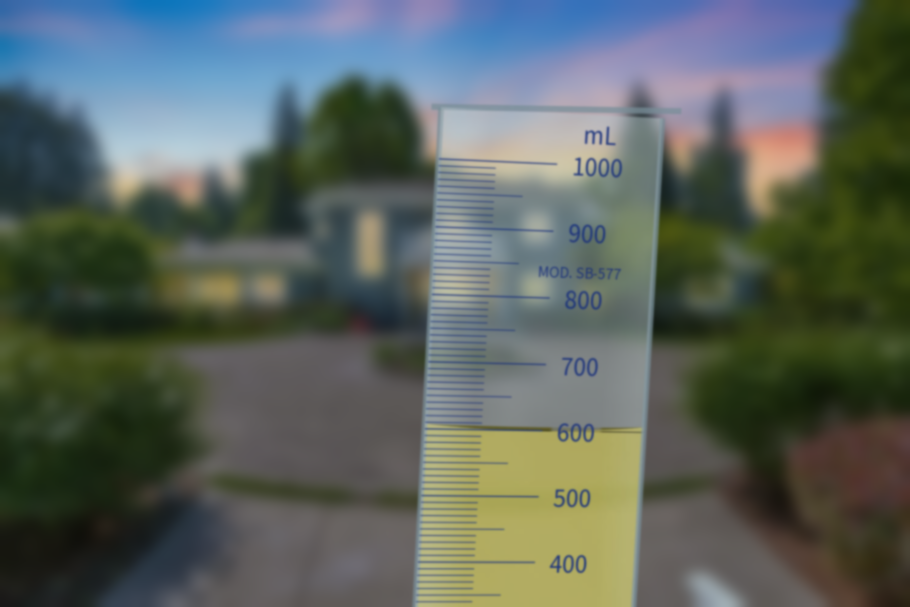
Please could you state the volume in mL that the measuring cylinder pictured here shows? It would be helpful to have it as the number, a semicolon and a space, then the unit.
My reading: 600; mL
